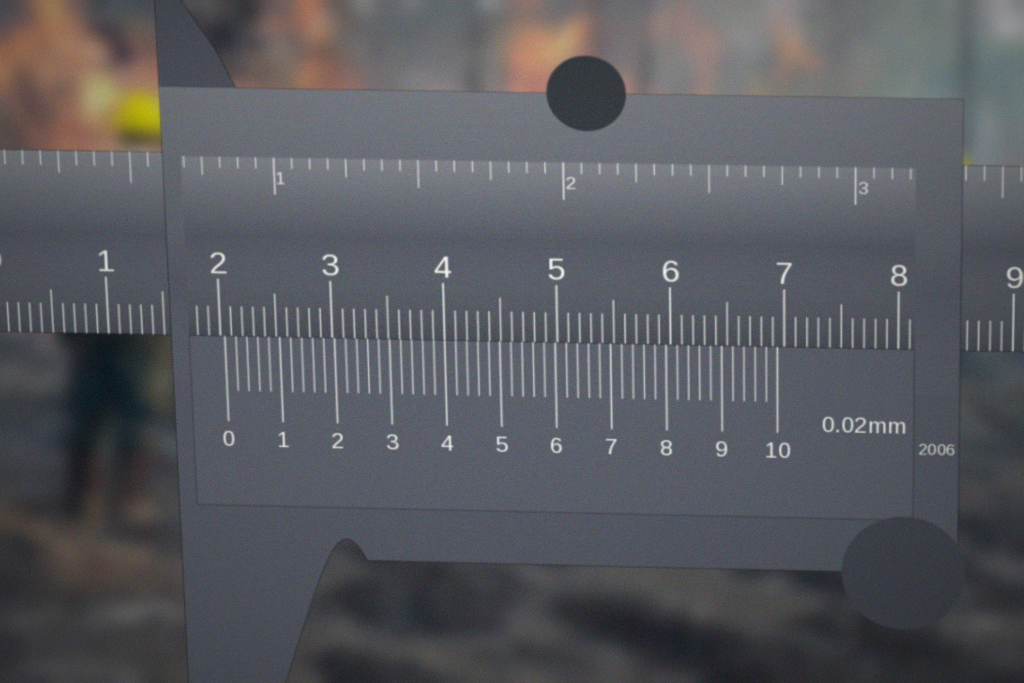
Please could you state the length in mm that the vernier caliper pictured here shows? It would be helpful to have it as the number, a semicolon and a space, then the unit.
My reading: 20.4; mm
